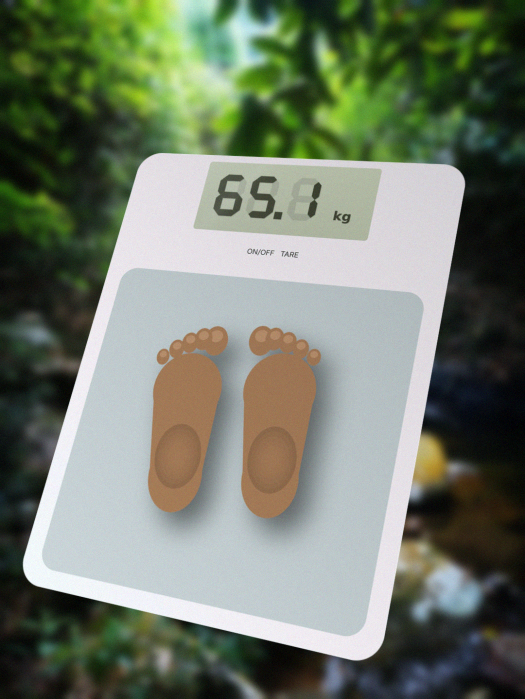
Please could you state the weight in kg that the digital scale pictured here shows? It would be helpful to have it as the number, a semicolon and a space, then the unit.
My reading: 65.1; kg
